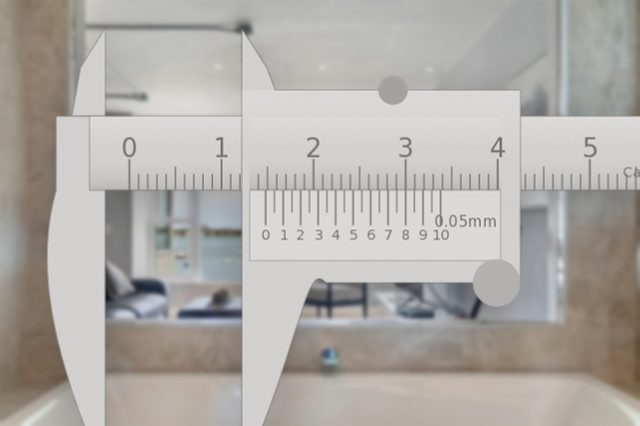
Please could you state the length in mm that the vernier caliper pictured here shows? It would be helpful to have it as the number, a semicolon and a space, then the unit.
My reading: 14.8; mm
